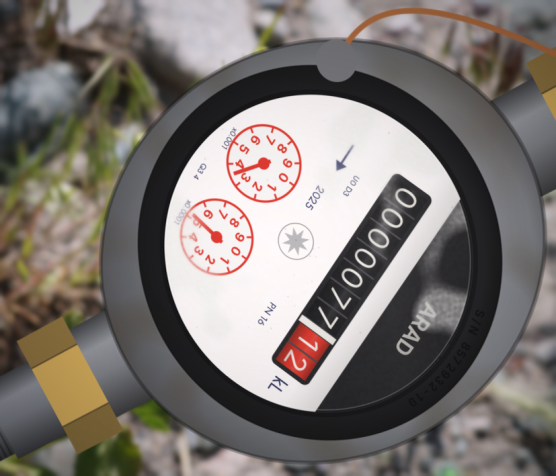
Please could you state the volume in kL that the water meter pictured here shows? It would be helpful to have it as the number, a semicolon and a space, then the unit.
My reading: 77.1235; kL
